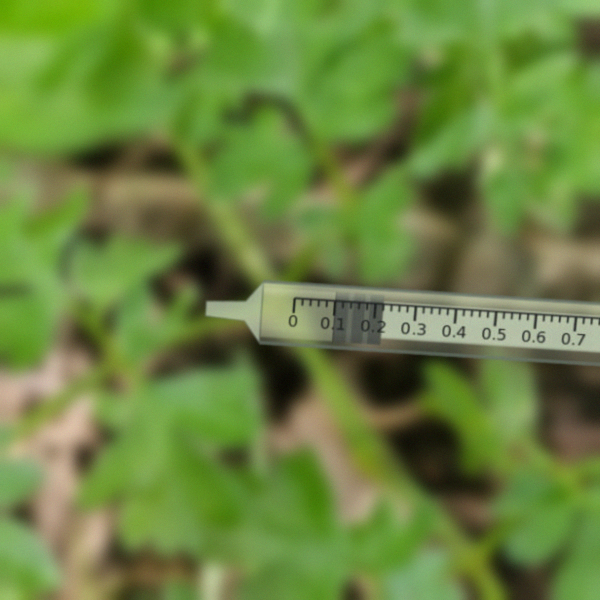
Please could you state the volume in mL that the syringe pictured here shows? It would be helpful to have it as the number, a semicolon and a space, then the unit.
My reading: 0.1; mL
